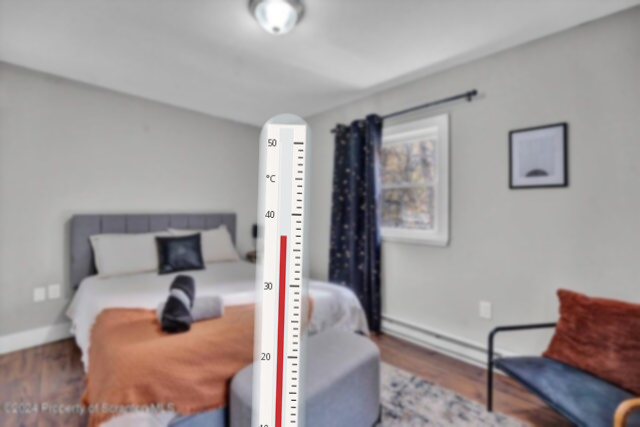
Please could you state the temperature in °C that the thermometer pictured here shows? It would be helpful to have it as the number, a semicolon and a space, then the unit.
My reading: 37; °C
